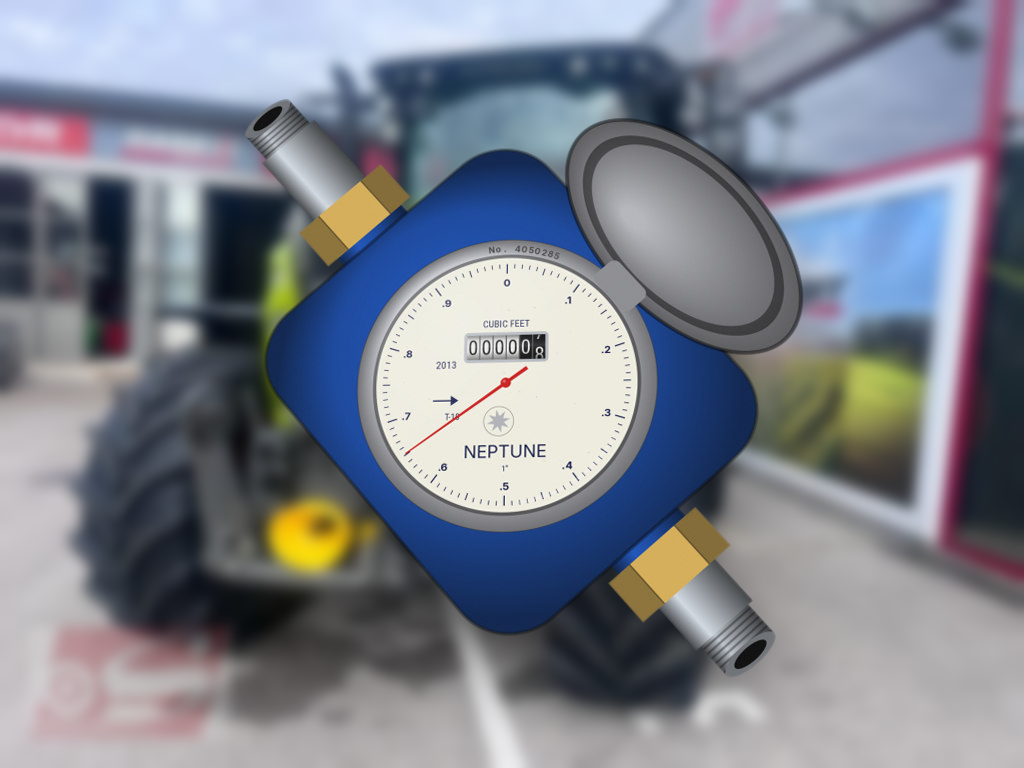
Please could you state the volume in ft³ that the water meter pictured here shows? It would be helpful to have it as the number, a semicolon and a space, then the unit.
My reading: 7.65; ft³
